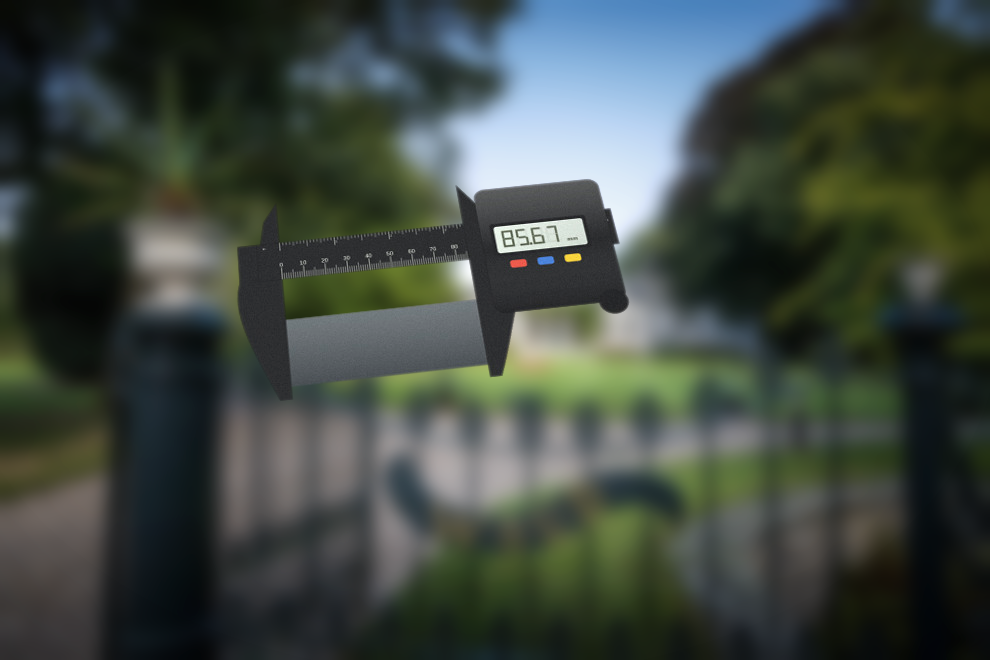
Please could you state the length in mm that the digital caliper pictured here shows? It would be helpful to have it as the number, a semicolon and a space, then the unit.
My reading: 85.67; mm
